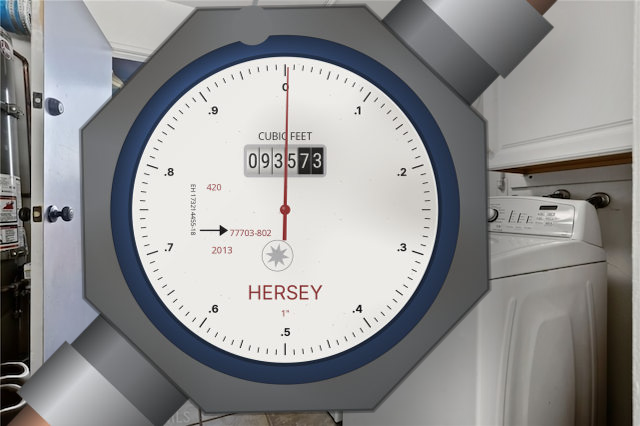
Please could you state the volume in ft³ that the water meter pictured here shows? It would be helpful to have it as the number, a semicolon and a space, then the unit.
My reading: 93573.00; ft³
